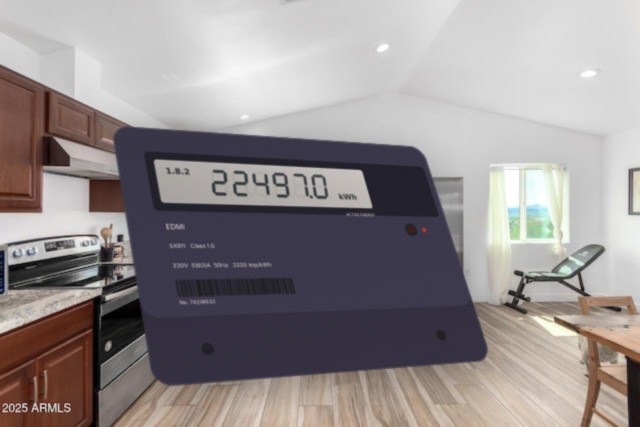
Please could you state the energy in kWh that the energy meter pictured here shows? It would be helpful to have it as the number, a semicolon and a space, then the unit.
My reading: 22497.0; kWh
